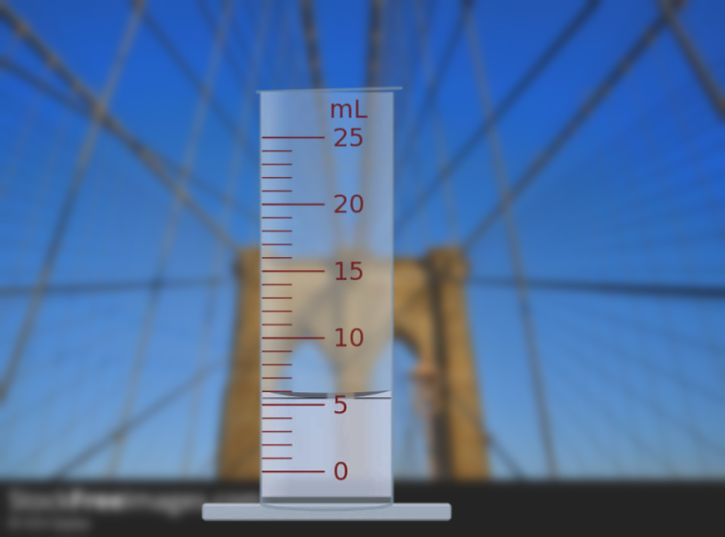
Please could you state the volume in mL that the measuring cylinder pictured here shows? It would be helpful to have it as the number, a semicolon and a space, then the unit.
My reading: 5.5; mL
